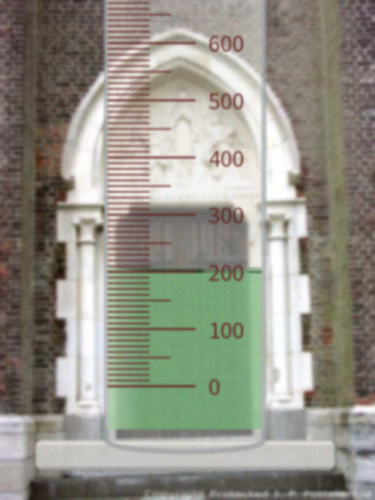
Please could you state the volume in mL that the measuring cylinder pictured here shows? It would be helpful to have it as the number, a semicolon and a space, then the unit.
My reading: 200; mL
